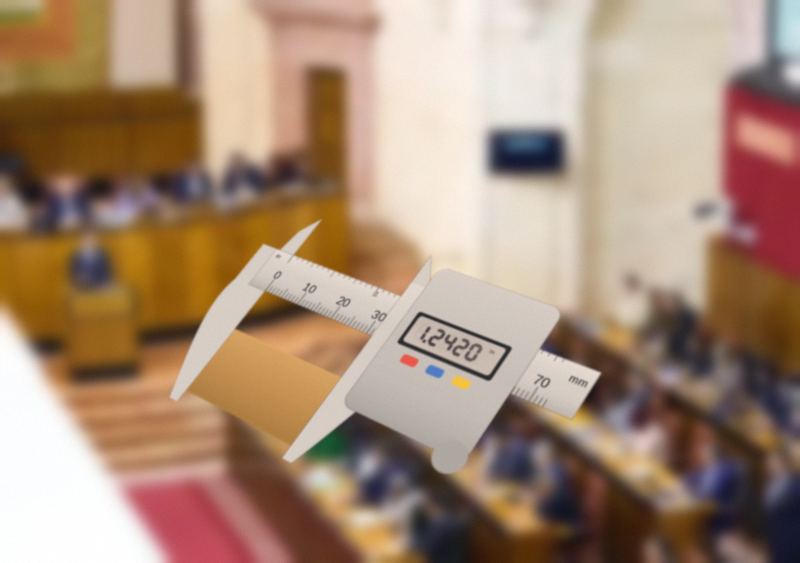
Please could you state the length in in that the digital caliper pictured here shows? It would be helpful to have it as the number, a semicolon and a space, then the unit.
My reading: 1.2420; in
